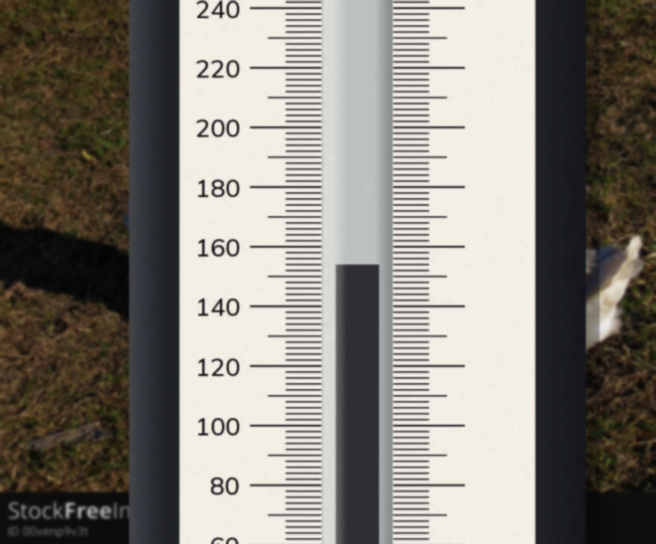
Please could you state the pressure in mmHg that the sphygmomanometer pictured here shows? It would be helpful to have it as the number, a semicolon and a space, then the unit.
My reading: 154; mmHg
